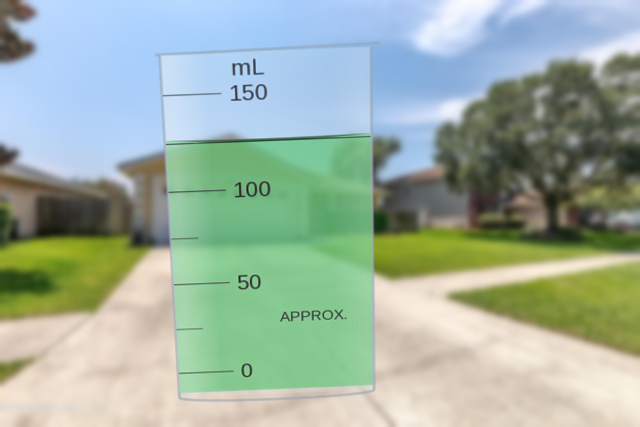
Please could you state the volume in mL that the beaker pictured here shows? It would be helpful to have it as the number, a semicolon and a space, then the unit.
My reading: 125; mL
